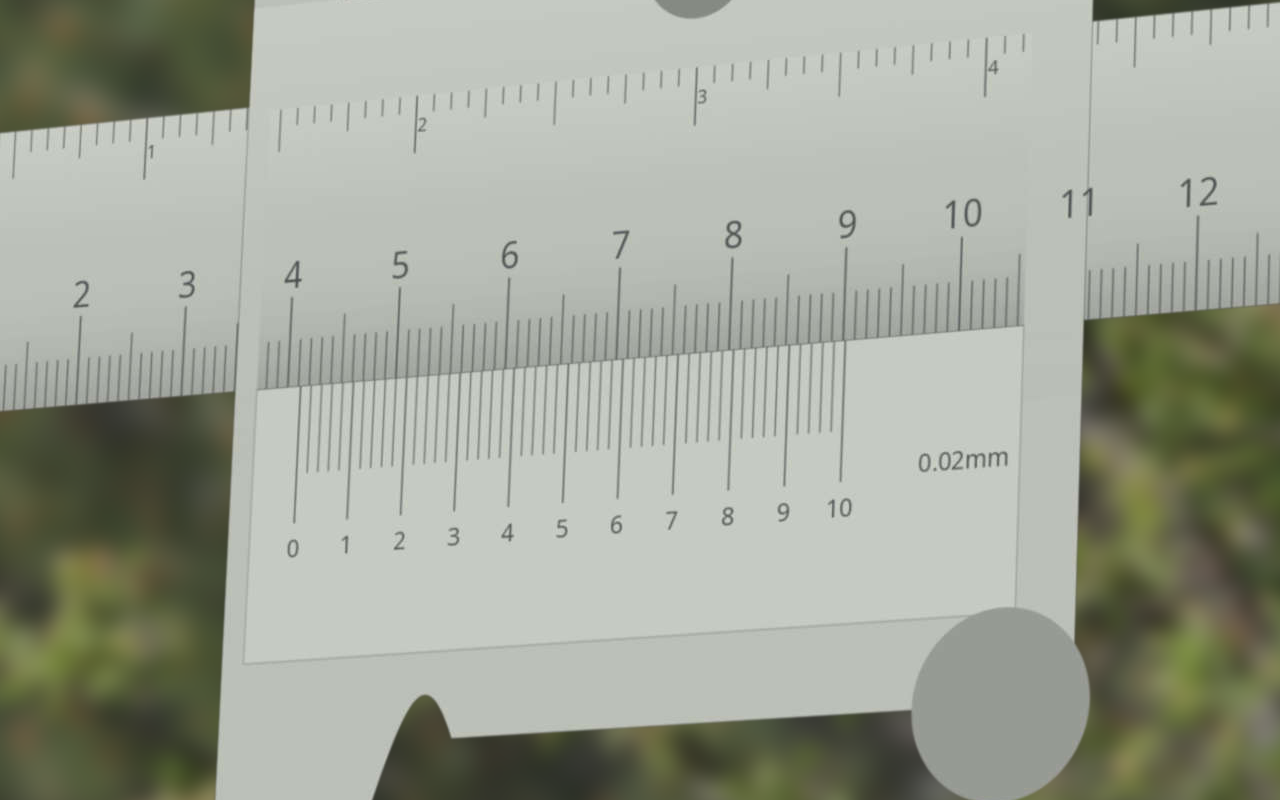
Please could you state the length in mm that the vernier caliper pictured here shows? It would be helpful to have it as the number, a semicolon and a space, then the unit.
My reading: 41.2; mm
